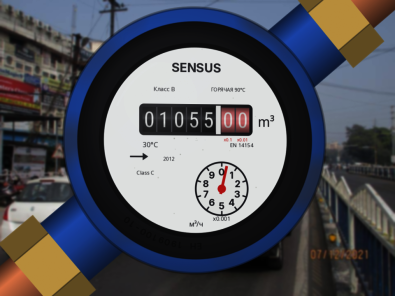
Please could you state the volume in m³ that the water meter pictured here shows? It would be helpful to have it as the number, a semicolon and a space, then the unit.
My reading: 1055.000; m³
